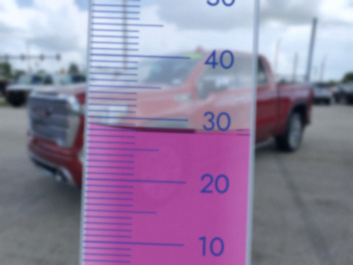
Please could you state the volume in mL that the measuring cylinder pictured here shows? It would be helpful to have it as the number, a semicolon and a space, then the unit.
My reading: 28; mL
